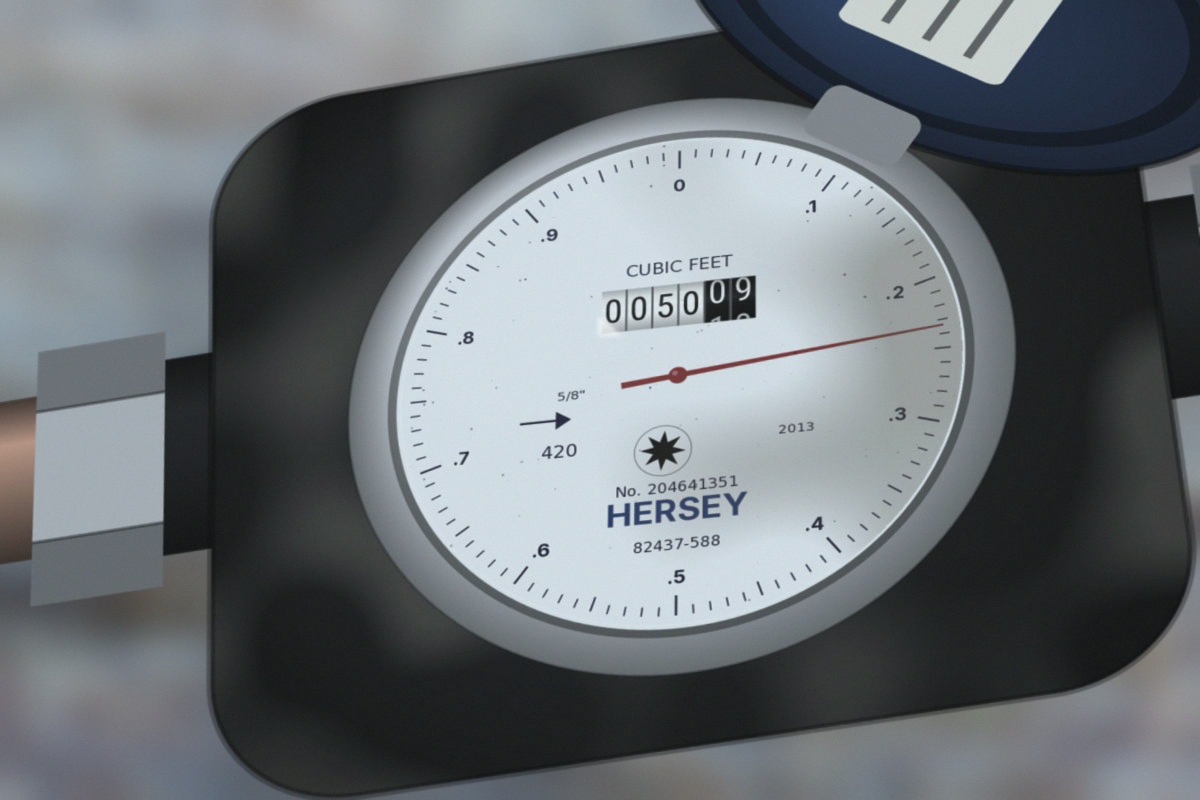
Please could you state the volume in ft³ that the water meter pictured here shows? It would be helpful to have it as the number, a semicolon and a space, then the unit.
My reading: 5009.23; ft³
